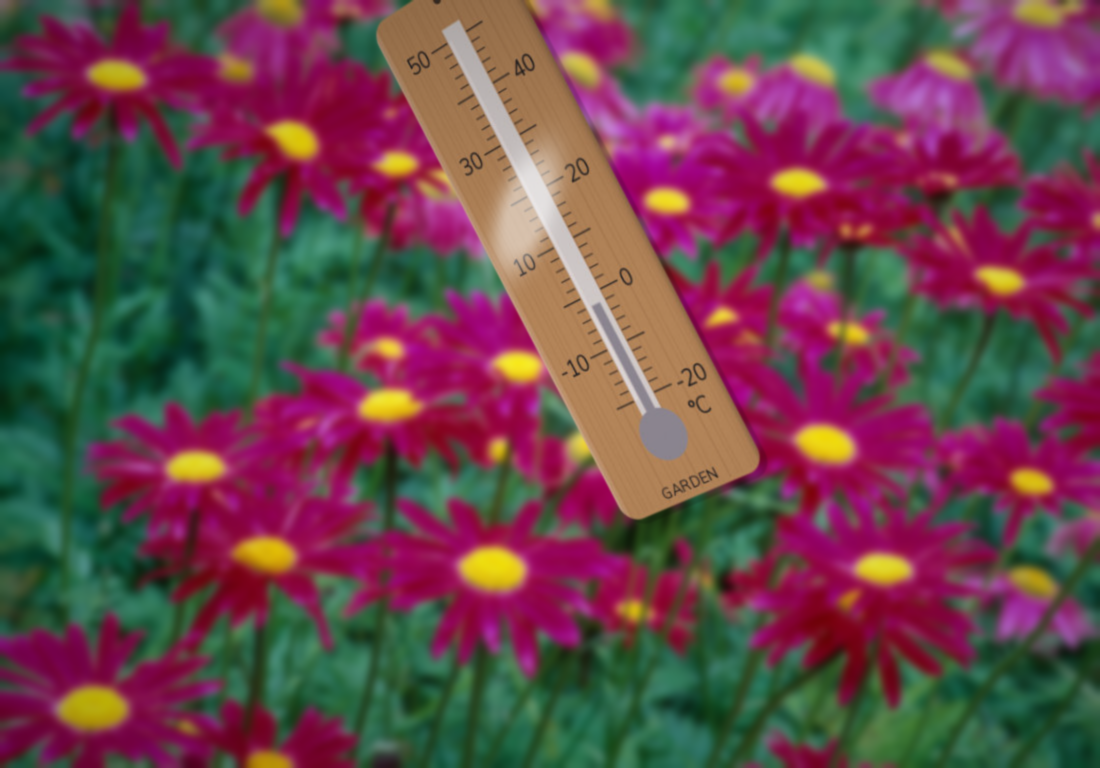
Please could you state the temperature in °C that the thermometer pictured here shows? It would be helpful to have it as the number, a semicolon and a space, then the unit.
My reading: -2; °C
